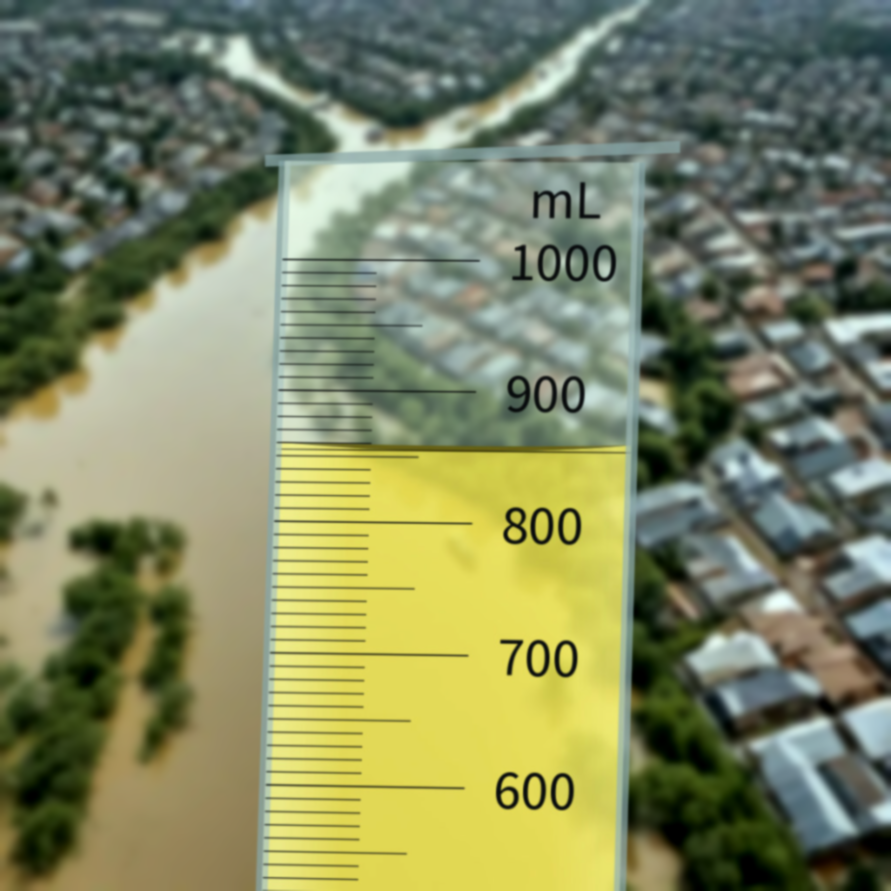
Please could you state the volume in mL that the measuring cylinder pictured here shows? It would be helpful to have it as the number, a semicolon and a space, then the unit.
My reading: 855; mL
